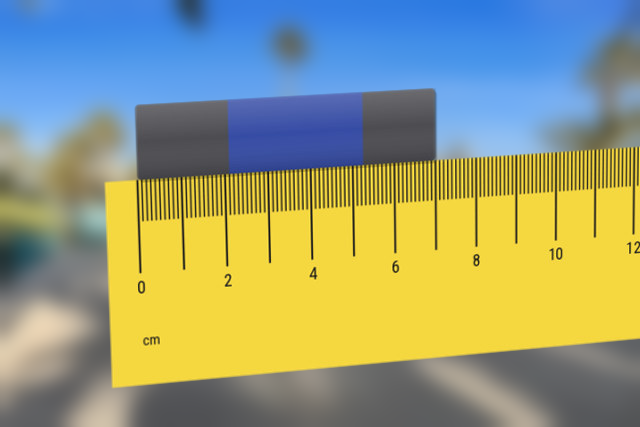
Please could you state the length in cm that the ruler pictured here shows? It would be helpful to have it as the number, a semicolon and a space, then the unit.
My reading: 7; cm
